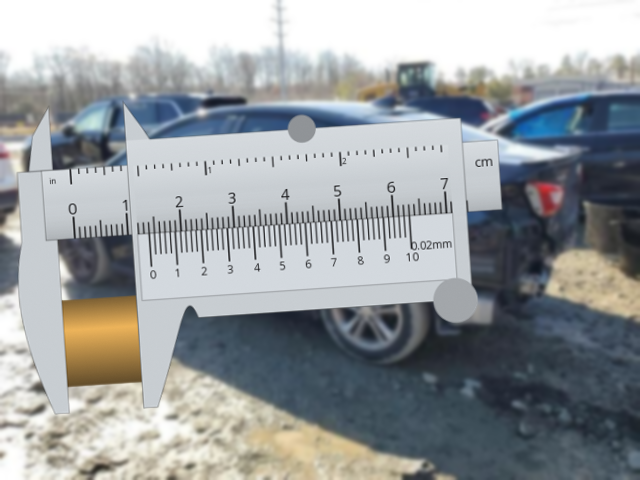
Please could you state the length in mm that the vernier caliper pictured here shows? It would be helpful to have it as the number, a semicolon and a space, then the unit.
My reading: 14.0; mm
